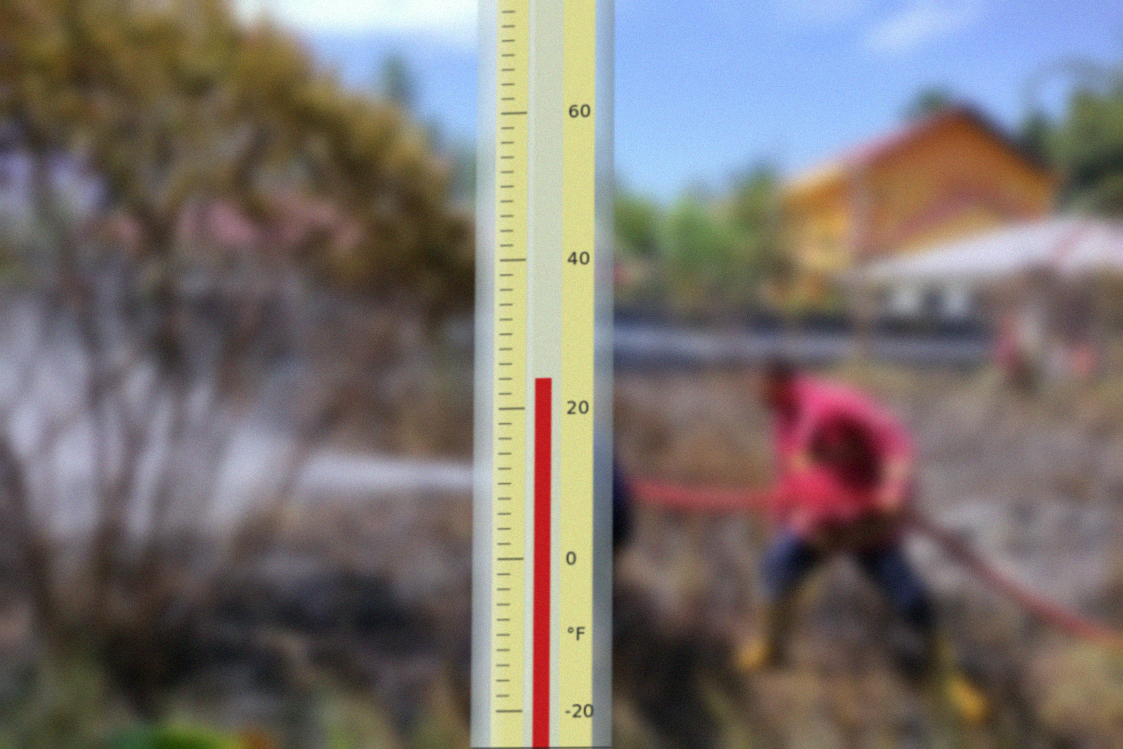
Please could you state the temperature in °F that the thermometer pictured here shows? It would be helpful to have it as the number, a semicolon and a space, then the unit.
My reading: 24; °F
